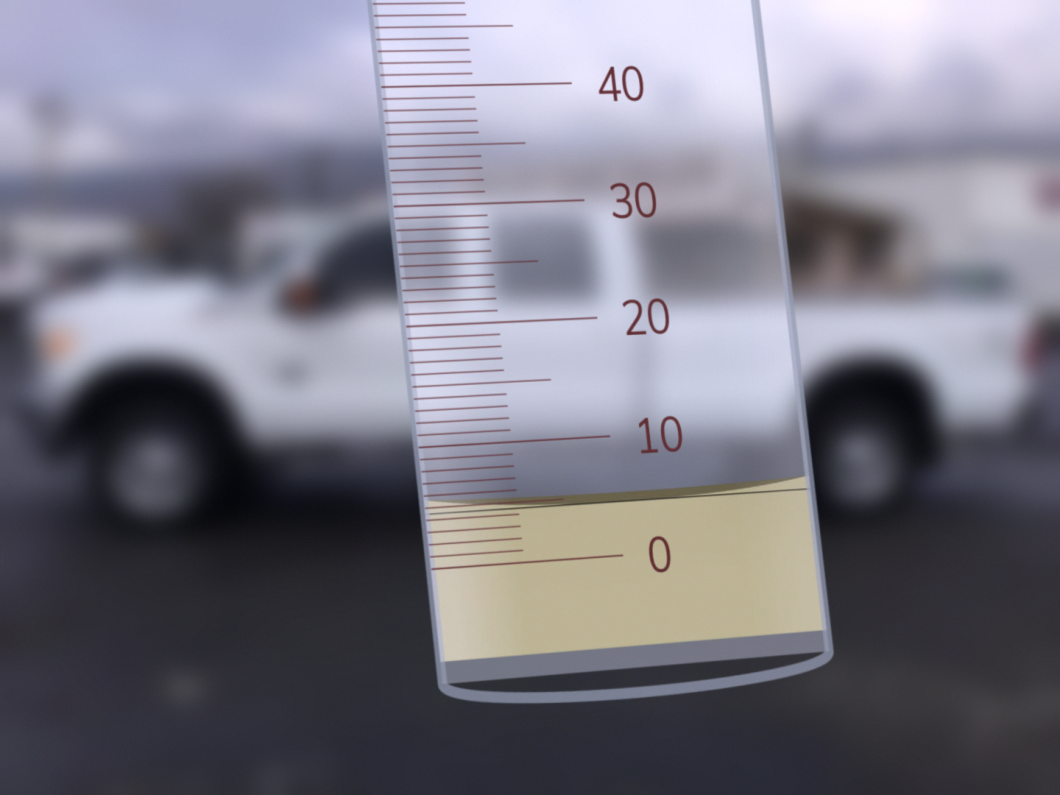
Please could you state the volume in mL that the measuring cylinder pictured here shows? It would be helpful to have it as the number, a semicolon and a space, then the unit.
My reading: 4.5; mL
